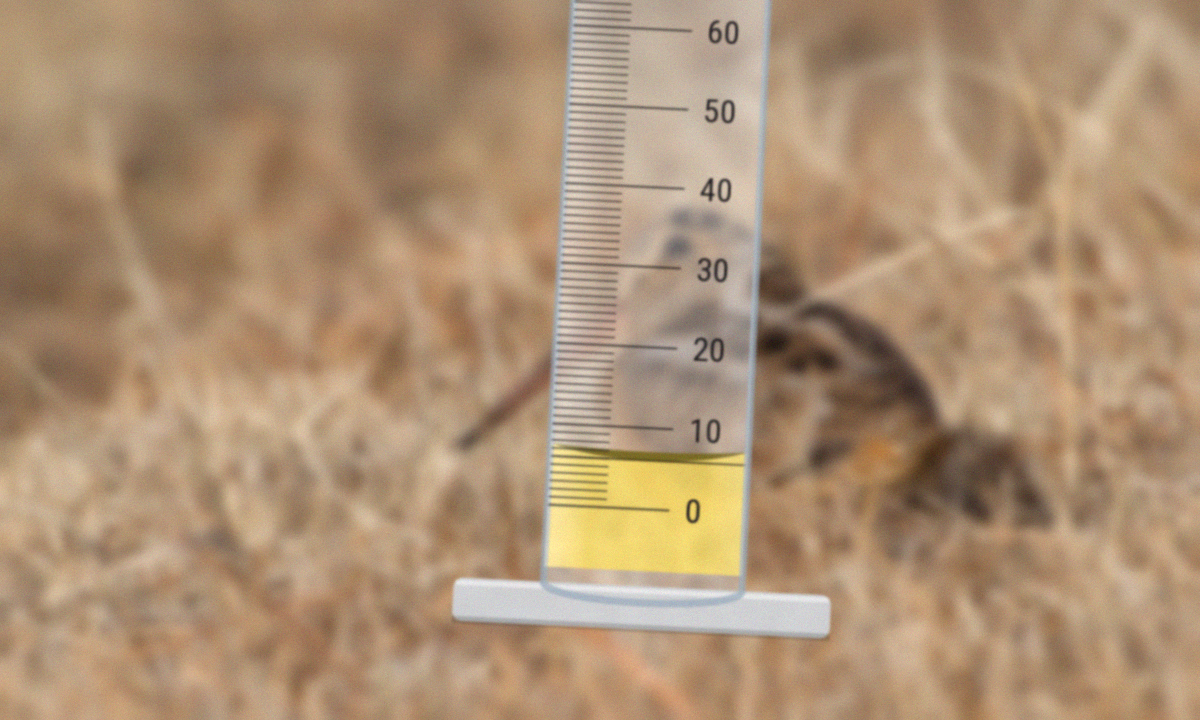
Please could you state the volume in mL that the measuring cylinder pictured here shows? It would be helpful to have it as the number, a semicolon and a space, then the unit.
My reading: 6; mL
